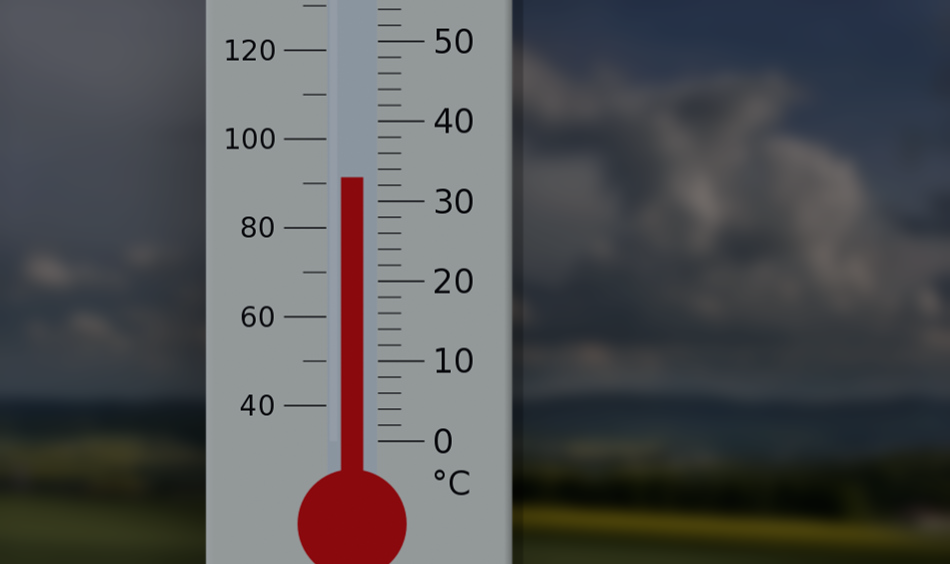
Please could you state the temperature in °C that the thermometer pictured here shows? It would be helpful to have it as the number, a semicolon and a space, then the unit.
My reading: 33; °C
